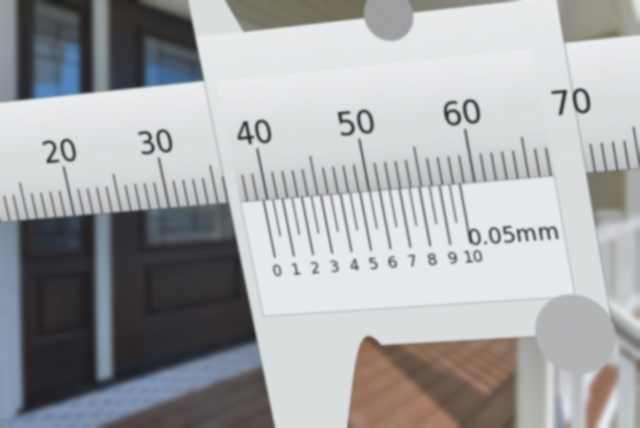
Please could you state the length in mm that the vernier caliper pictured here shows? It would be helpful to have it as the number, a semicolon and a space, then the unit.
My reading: 39.6; mm
